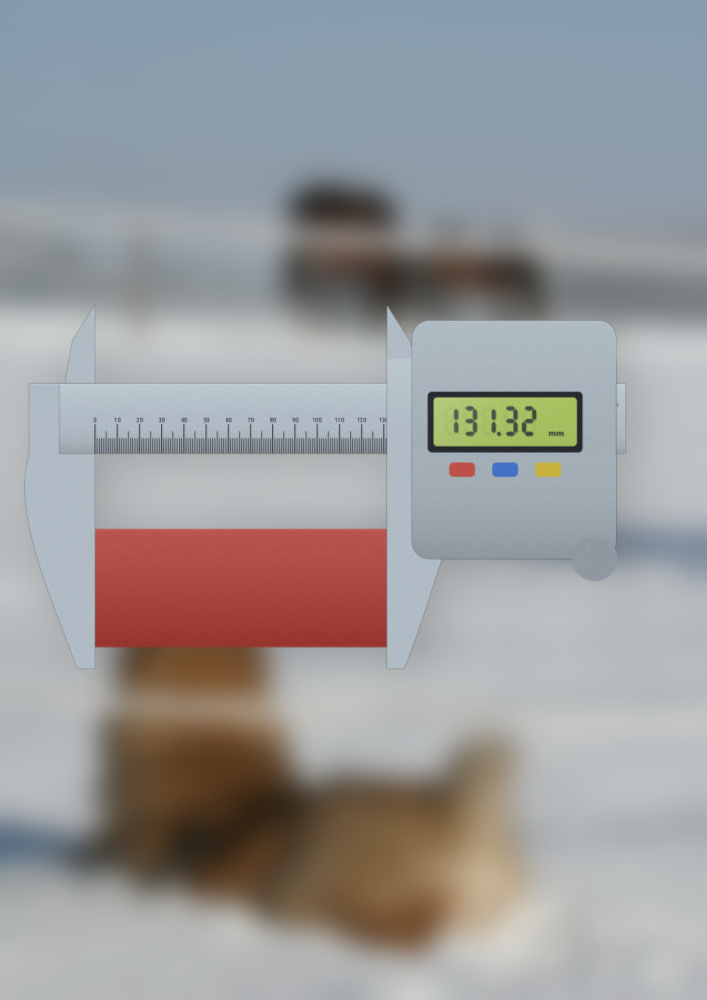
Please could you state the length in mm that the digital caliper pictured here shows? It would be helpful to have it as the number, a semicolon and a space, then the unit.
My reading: 131.32; mm
